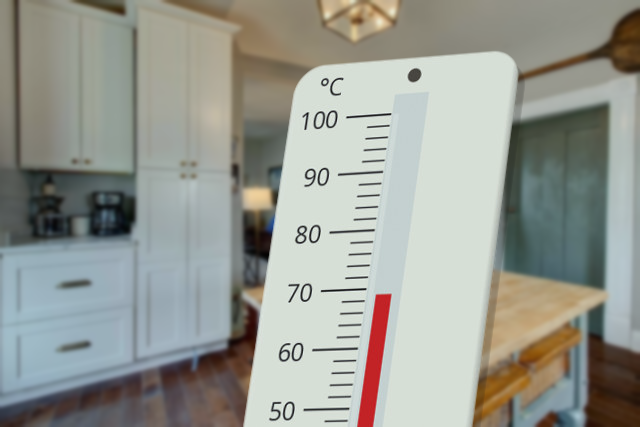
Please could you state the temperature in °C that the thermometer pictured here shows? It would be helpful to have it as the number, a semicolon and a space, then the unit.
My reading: 69; °C
